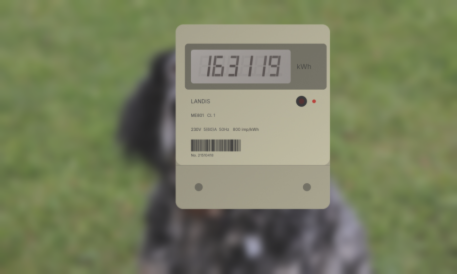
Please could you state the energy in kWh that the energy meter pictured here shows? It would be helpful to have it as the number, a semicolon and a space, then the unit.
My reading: 163119; kWh
